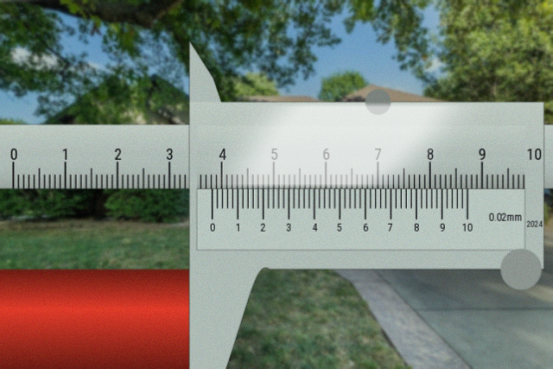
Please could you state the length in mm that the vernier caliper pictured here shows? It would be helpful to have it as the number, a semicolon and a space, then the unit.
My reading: 38.2; mm
